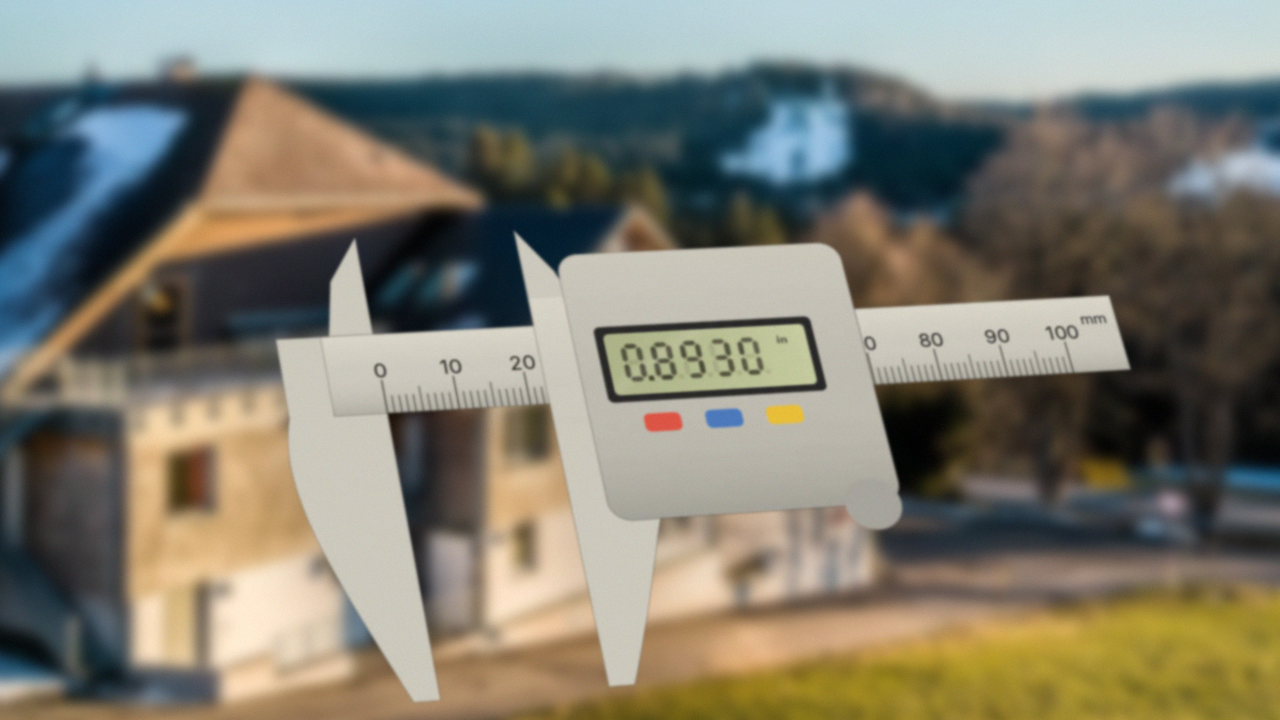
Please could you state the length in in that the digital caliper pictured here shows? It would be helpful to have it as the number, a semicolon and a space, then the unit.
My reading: 0.8930; in
